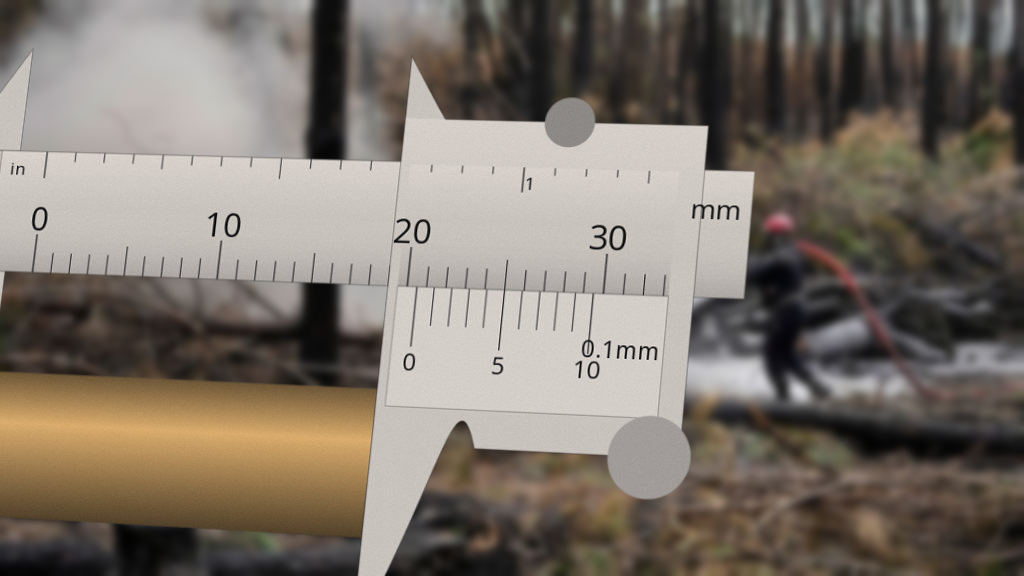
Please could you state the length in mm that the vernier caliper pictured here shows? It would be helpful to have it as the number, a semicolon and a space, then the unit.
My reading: 20.5; mm
